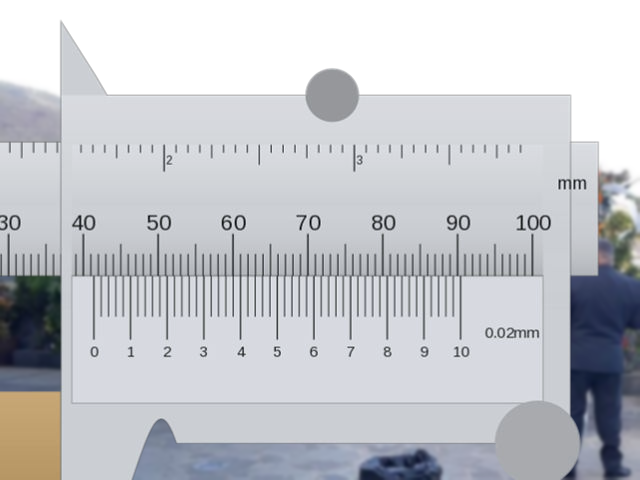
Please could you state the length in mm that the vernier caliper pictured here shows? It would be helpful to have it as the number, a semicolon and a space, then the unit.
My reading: 41.4; mm
